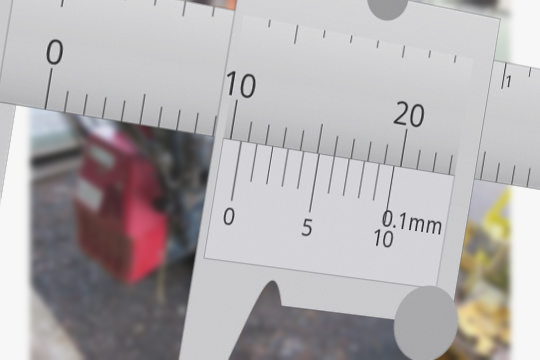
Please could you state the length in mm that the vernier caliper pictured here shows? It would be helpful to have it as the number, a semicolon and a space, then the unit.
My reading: 10.6; mm
